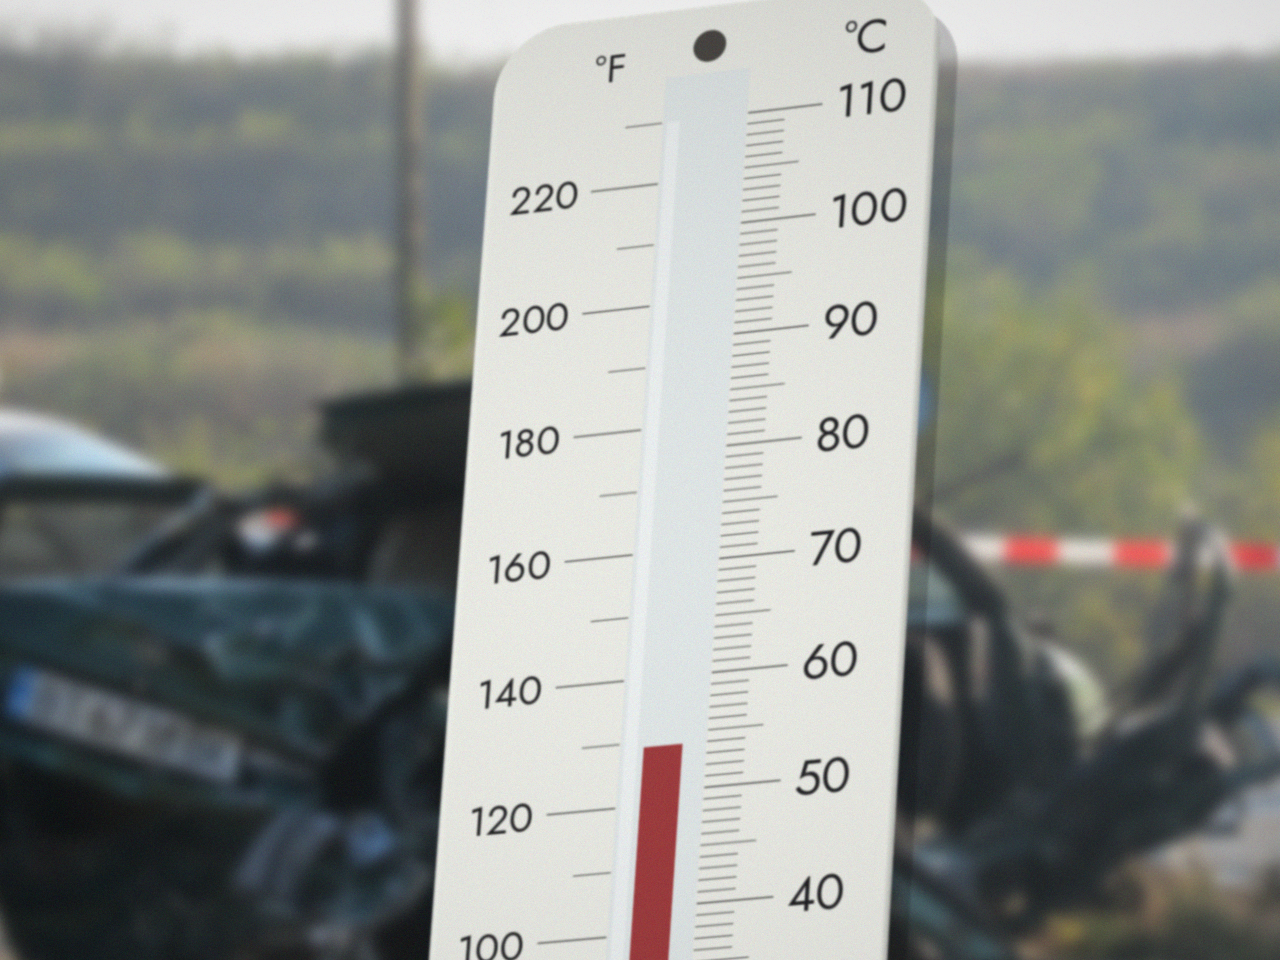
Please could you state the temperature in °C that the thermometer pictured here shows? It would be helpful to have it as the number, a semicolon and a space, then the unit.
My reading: 54; °C
